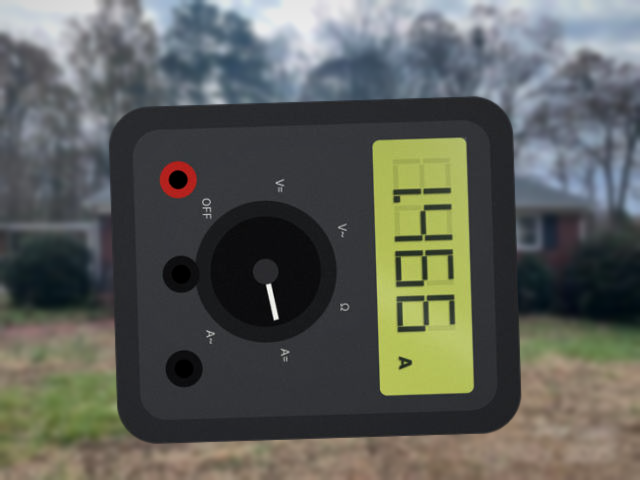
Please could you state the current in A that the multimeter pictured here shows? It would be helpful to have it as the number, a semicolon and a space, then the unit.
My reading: 1.466; A
